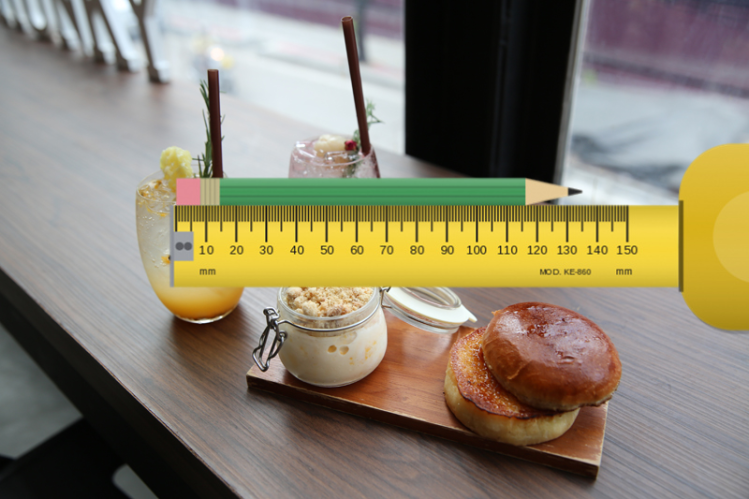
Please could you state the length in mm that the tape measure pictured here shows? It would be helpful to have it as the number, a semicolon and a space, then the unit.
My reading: 135; mm
